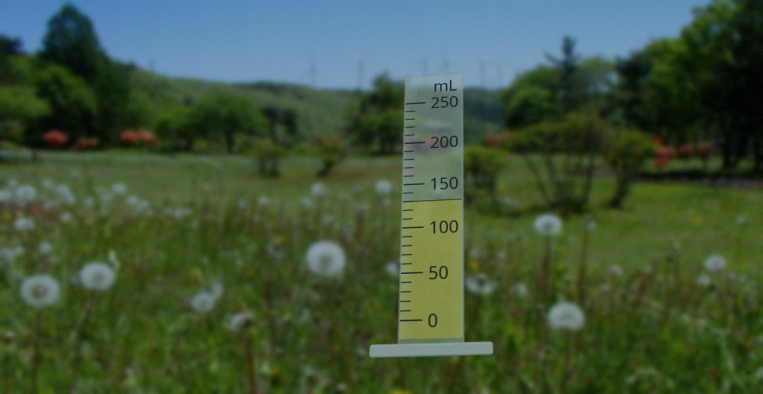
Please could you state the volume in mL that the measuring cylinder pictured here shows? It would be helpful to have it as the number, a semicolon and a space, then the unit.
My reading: 130; mL
